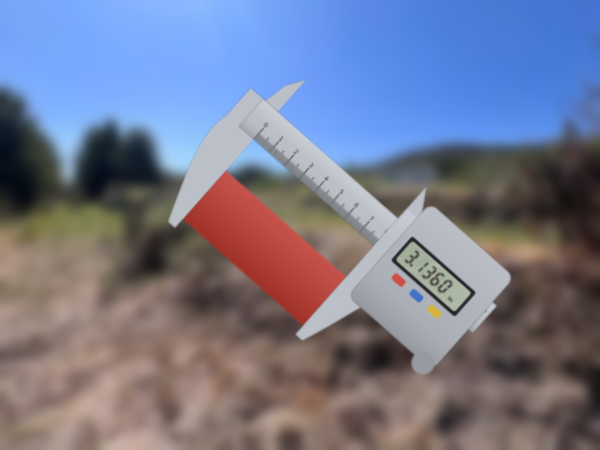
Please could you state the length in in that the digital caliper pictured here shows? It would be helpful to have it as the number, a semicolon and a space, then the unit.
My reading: 3.1360; in
